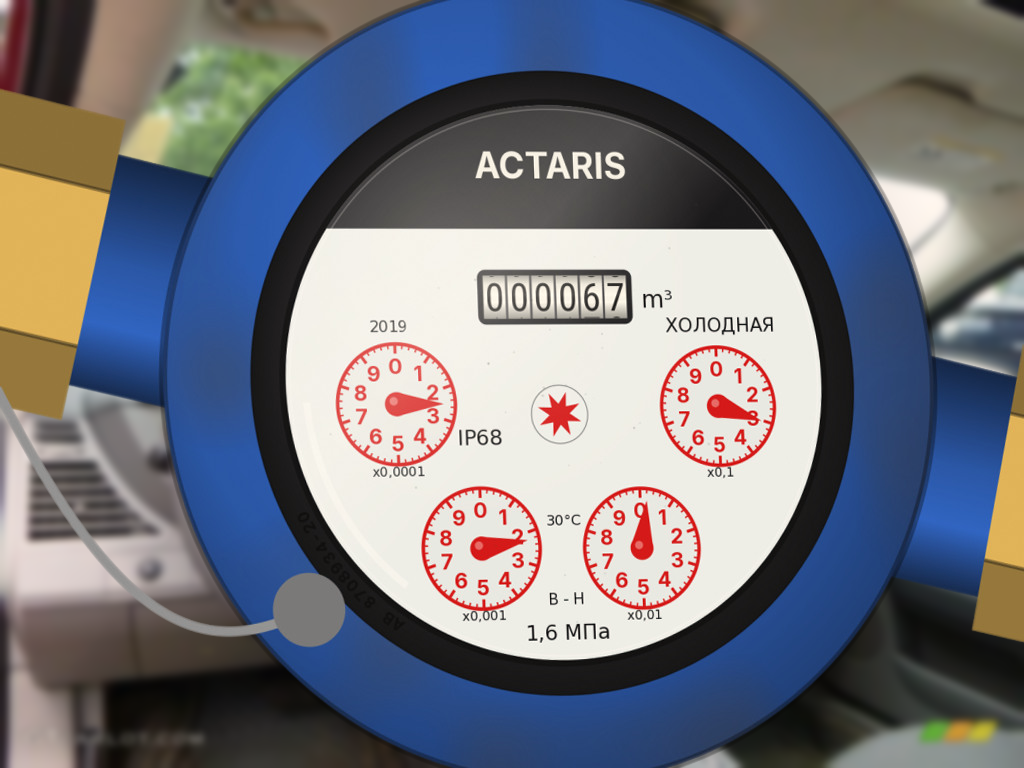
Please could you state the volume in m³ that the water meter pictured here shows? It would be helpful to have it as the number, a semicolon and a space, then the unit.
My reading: 67.3022; m³
